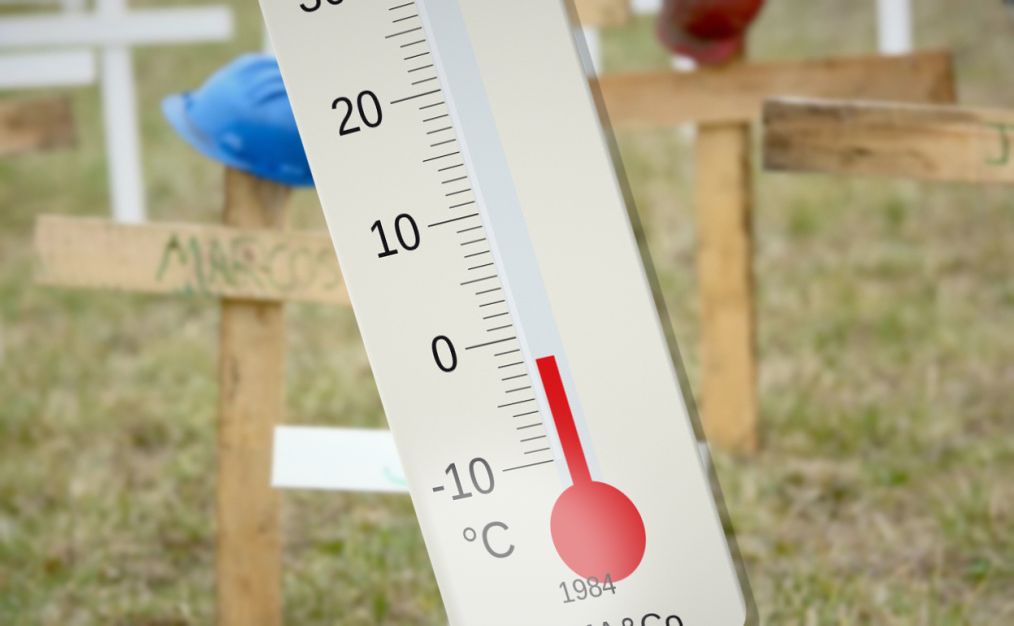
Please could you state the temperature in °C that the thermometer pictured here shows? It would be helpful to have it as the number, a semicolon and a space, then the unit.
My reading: -2; °C
